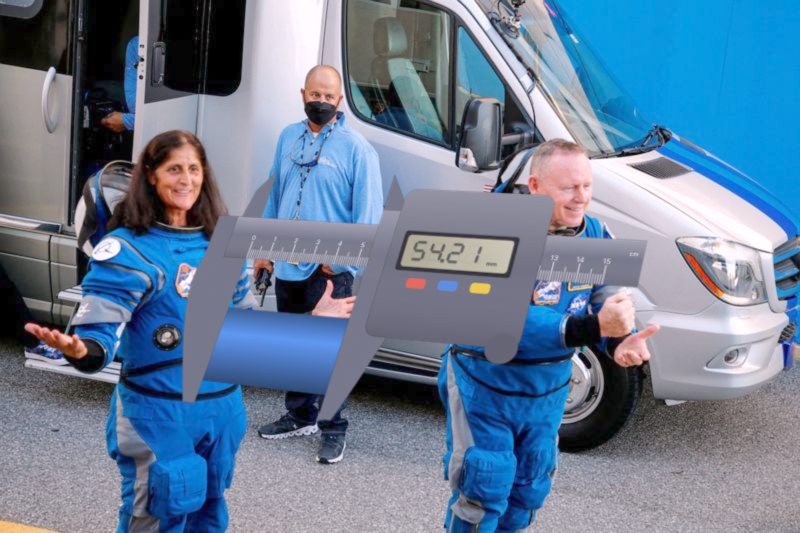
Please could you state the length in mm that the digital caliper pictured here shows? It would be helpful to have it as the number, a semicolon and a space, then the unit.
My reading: 54.21; mm
